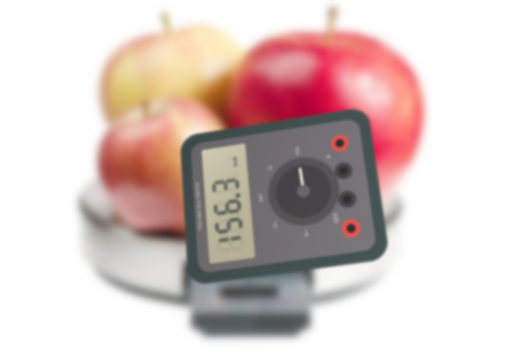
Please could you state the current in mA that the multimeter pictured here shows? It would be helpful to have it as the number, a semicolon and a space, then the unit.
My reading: 156.3; mA
